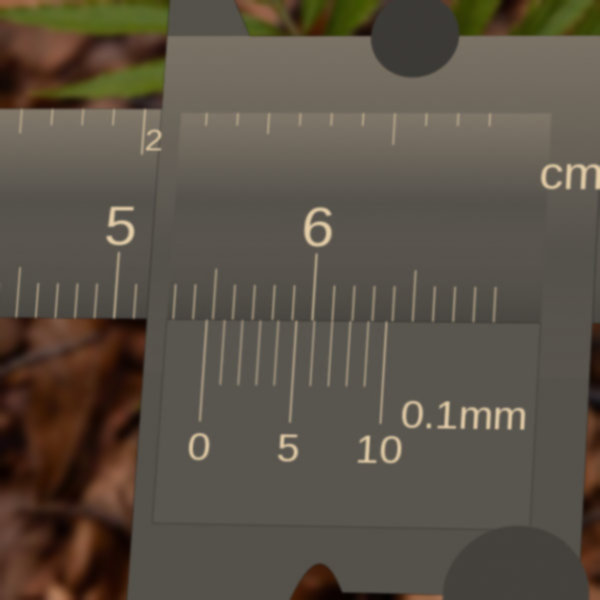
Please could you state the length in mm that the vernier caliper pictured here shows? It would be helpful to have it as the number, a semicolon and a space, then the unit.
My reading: 54.7; mm
